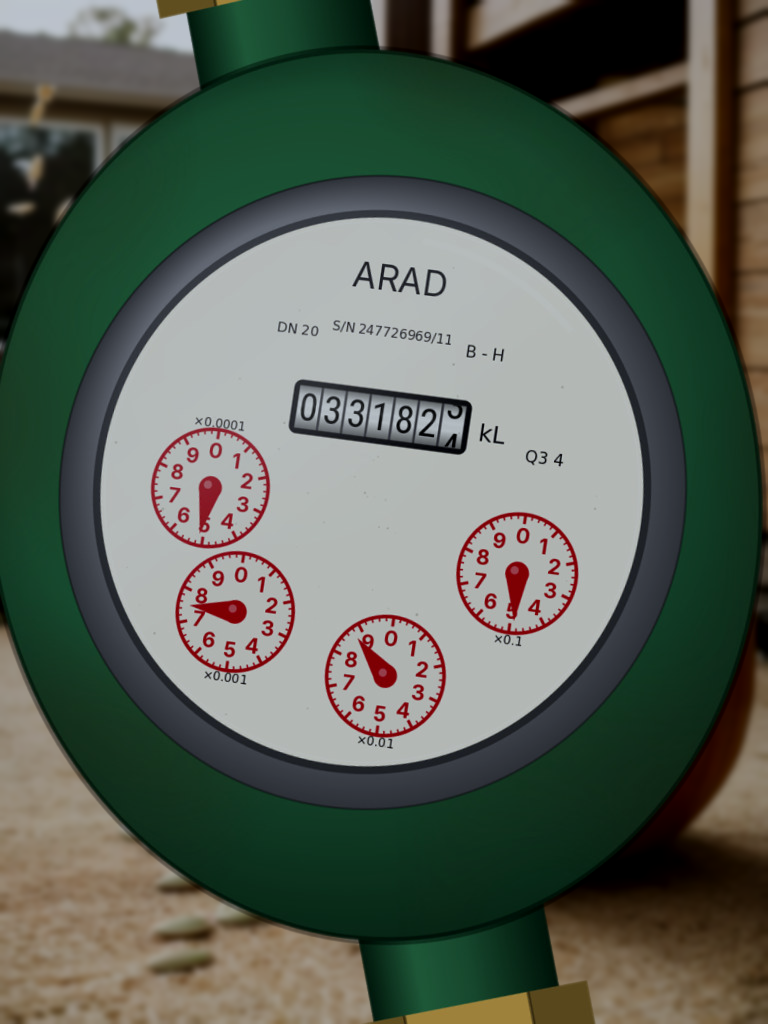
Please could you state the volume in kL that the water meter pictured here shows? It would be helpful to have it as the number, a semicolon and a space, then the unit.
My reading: 331823.4875; kL
